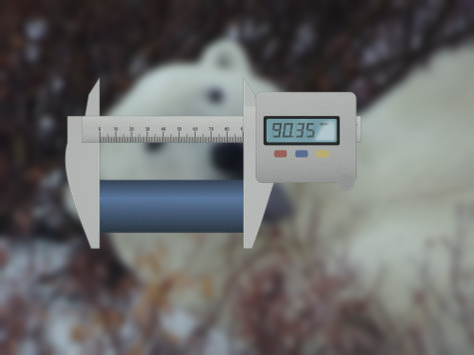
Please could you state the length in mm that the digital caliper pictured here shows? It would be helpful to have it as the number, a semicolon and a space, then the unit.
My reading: 90.35; mm
